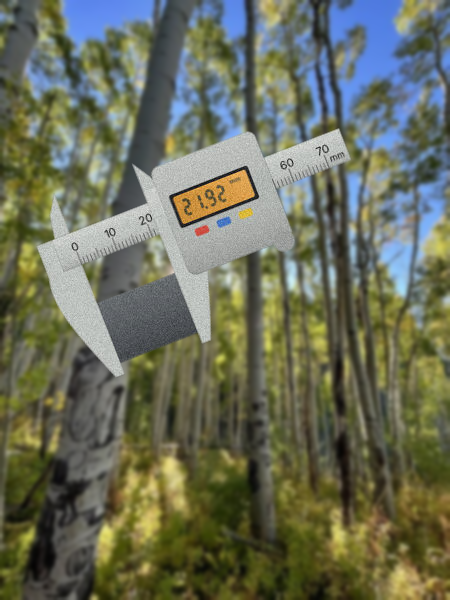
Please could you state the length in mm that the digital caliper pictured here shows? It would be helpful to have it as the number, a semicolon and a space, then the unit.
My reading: 21.92; mm
